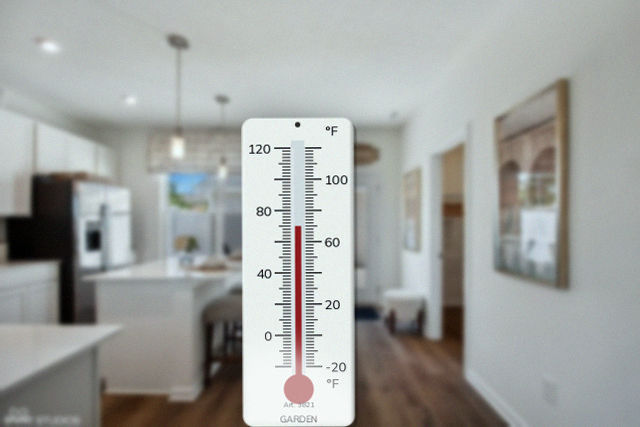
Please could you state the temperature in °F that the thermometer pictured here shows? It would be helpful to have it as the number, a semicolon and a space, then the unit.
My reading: 70; °F
